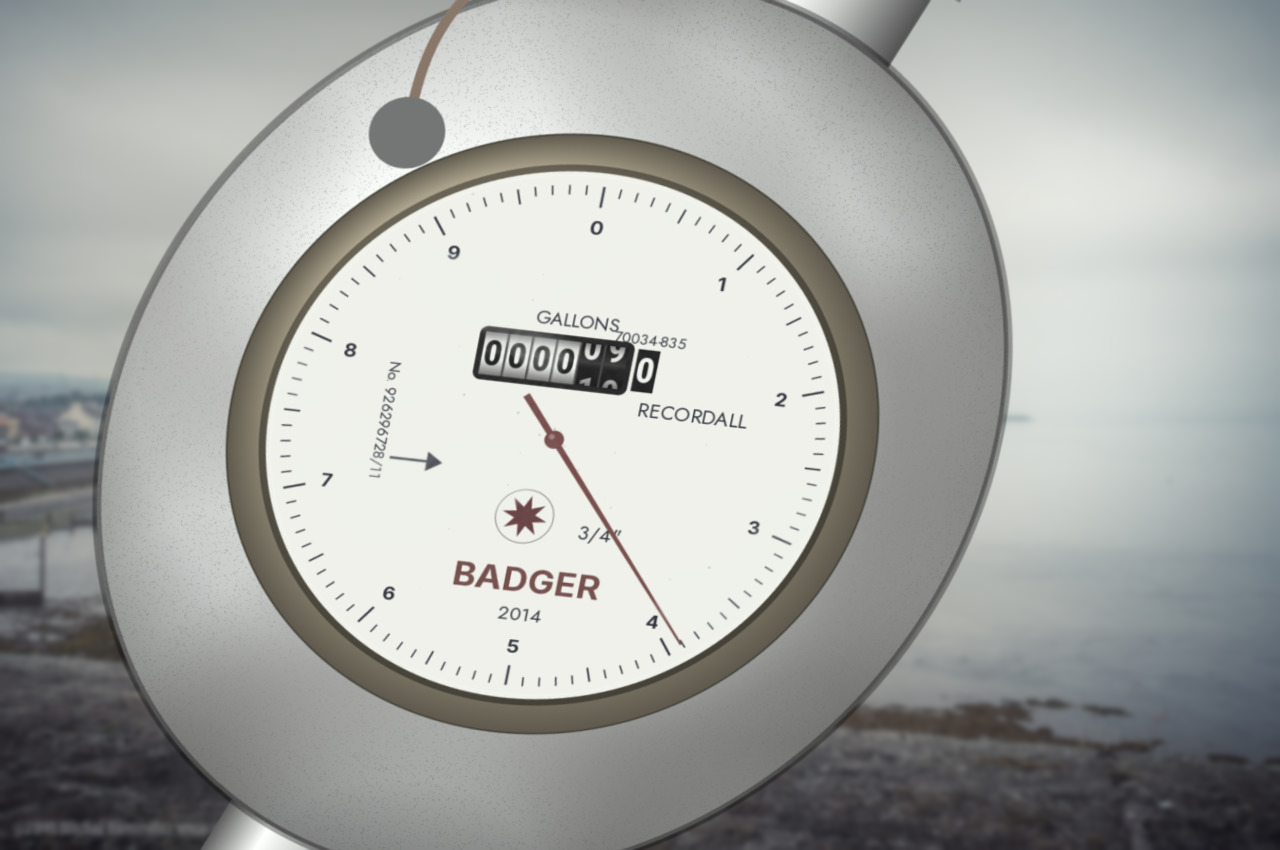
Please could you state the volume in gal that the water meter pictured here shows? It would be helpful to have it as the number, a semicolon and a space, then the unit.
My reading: 93.9; gal
